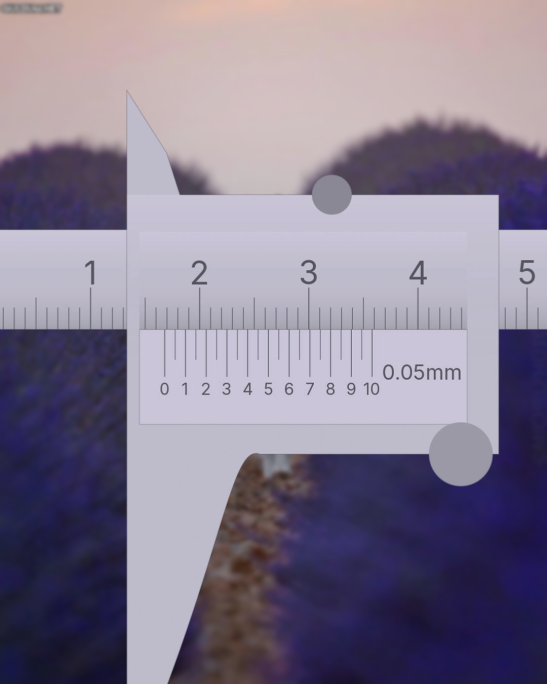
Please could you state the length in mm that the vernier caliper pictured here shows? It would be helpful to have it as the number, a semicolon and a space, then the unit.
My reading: 16.8; mm
